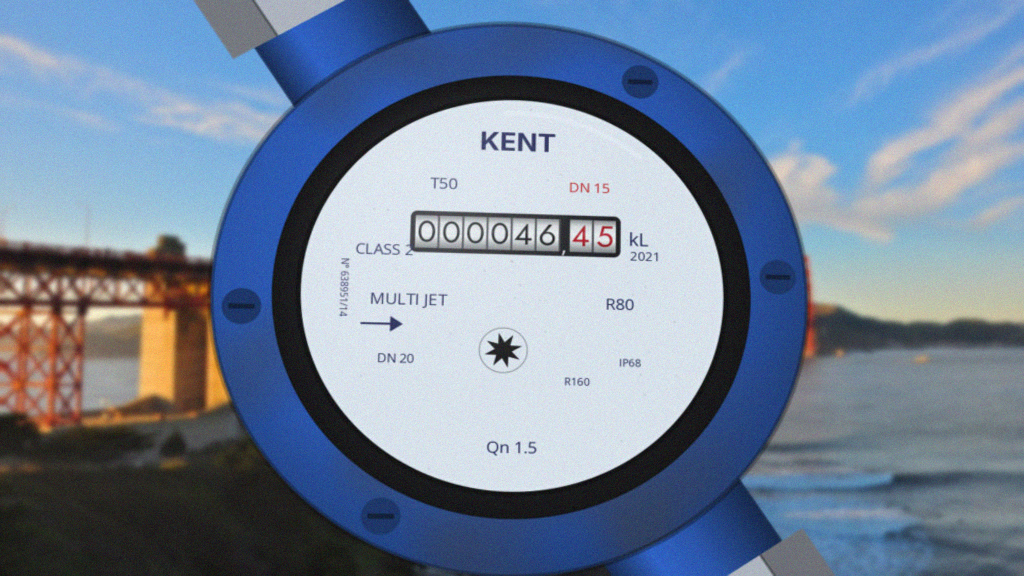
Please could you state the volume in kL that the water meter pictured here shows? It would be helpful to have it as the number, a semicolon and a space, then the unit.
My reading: 46.45; kL
